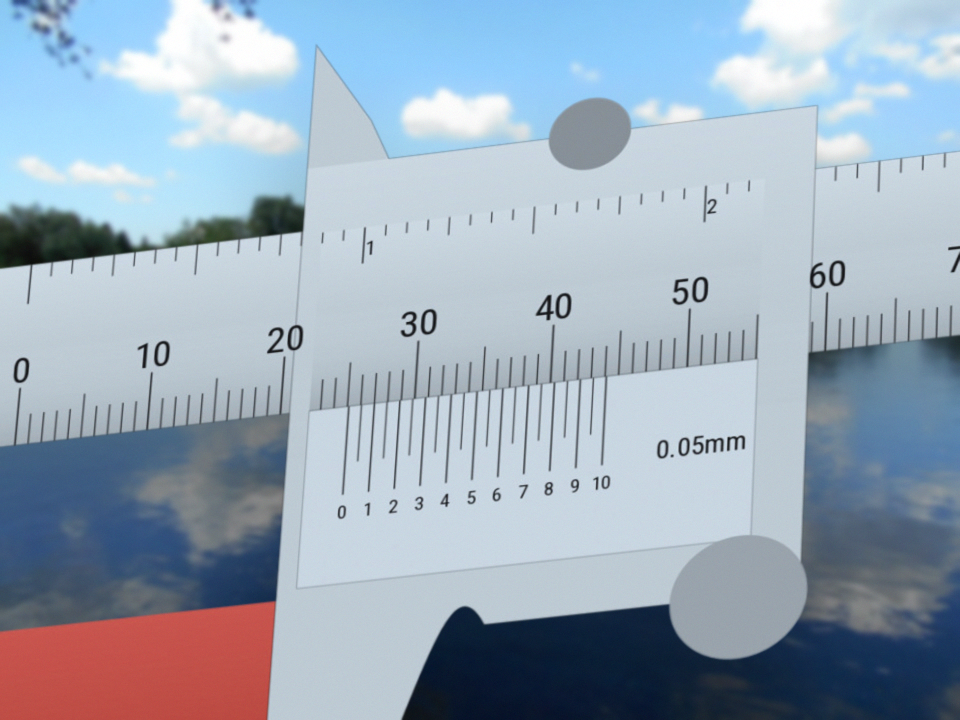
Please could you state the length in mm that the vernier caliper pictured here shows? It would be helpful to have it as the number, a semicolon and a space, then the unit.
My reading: 25.1; mm
